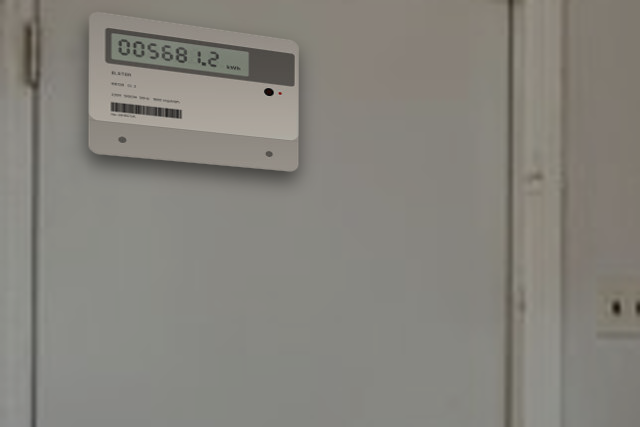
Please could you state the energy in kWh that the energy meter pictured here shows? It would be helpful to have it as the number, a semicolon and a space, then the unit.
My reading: 5681.2; kWh
